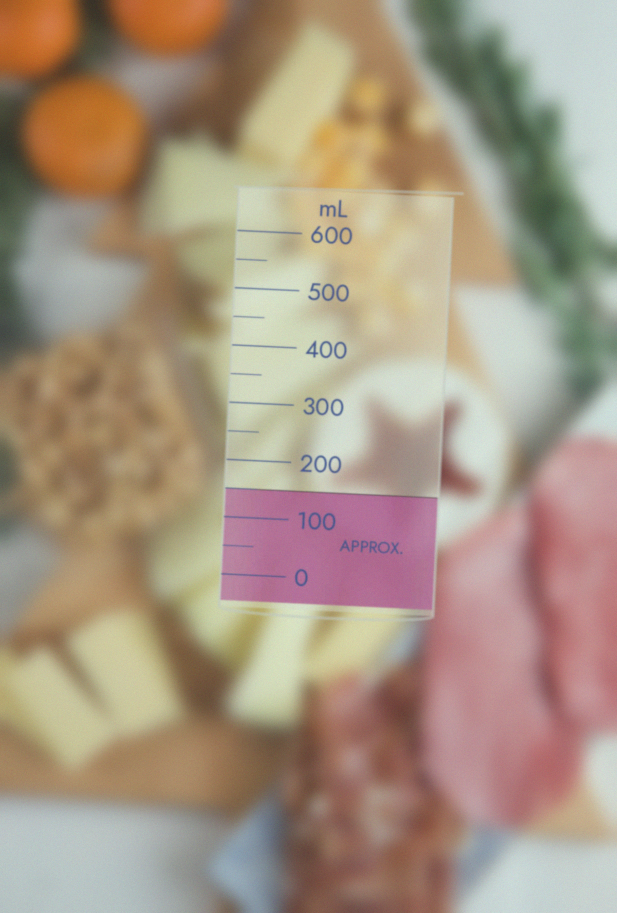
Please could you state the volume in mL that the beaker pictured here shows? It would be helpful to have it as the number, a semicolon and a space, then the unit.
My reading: 150; mL
